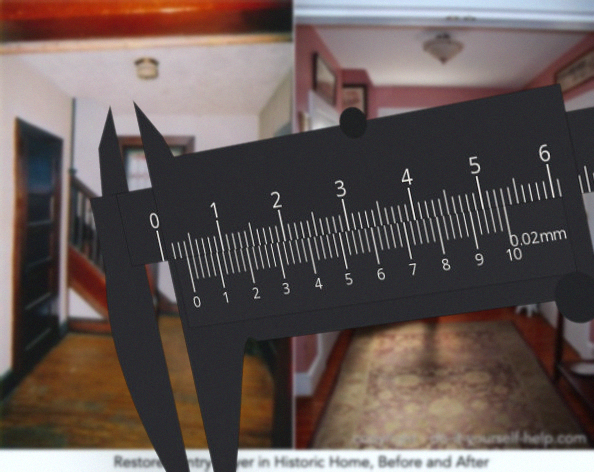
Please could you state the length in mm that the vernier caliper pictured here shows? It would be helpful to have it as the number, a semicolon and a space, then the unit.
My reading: 4.0; mm
